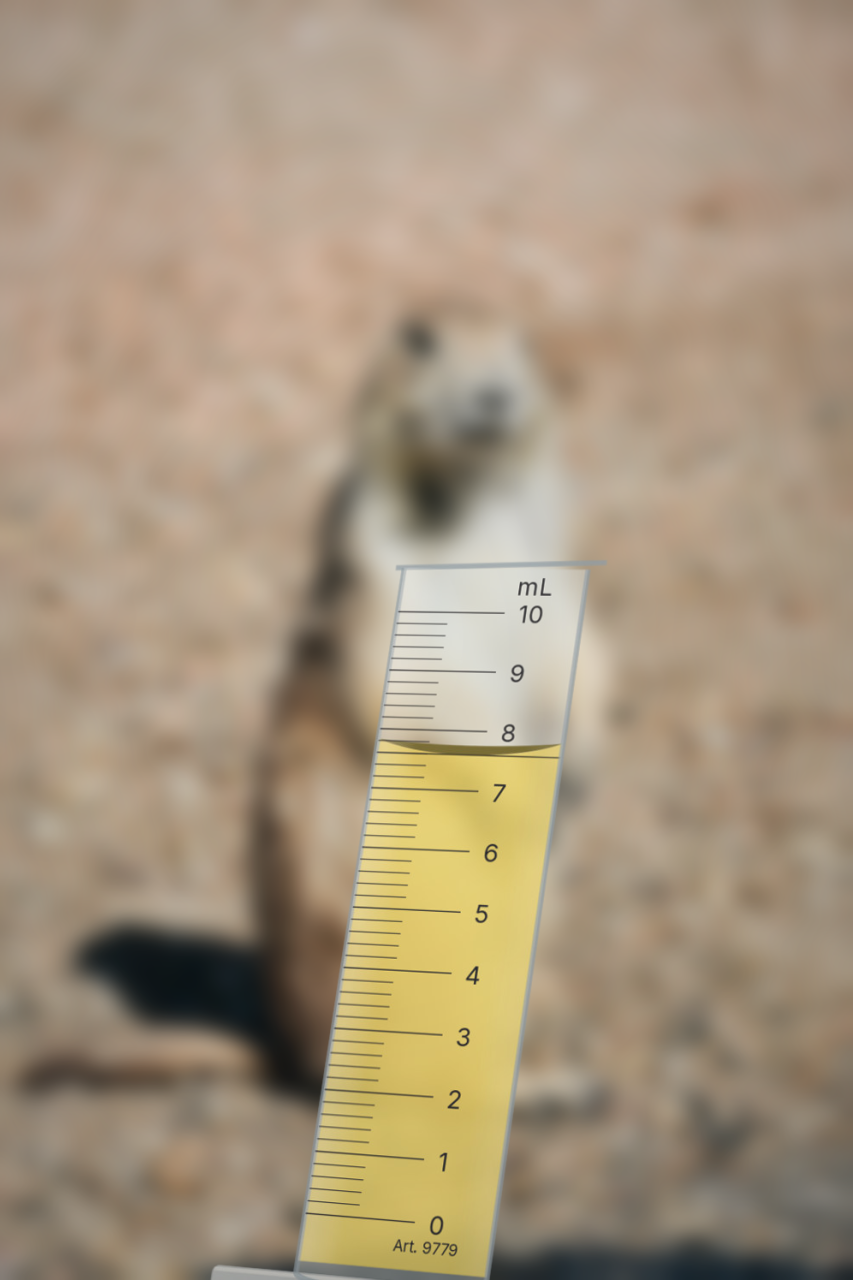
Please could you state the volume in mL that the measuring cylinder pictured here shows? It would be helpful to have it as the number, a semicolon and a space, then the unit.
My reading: 7.6; mL
